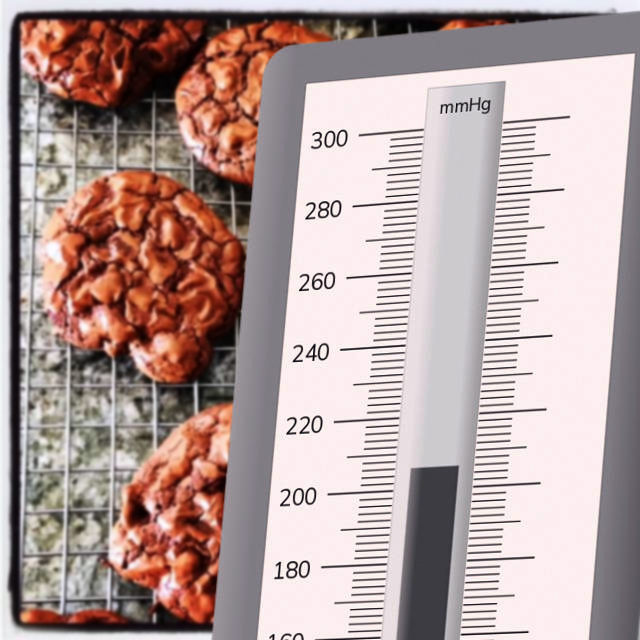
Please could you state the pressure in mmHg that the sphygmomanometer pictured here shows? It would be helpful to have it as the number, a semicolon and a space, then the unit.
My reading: 206; mmHg
